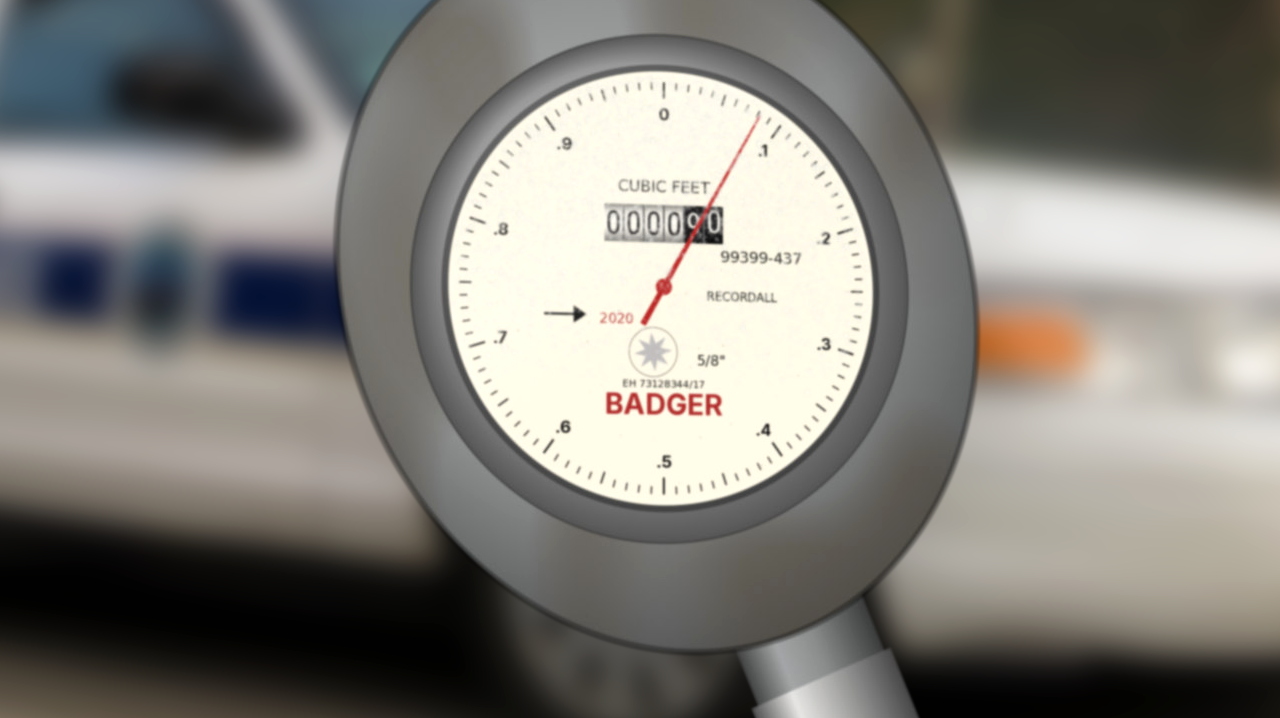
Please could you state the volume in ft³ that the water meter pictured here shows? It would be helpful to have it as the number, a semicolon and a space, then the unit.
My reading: 90.08; ft³
